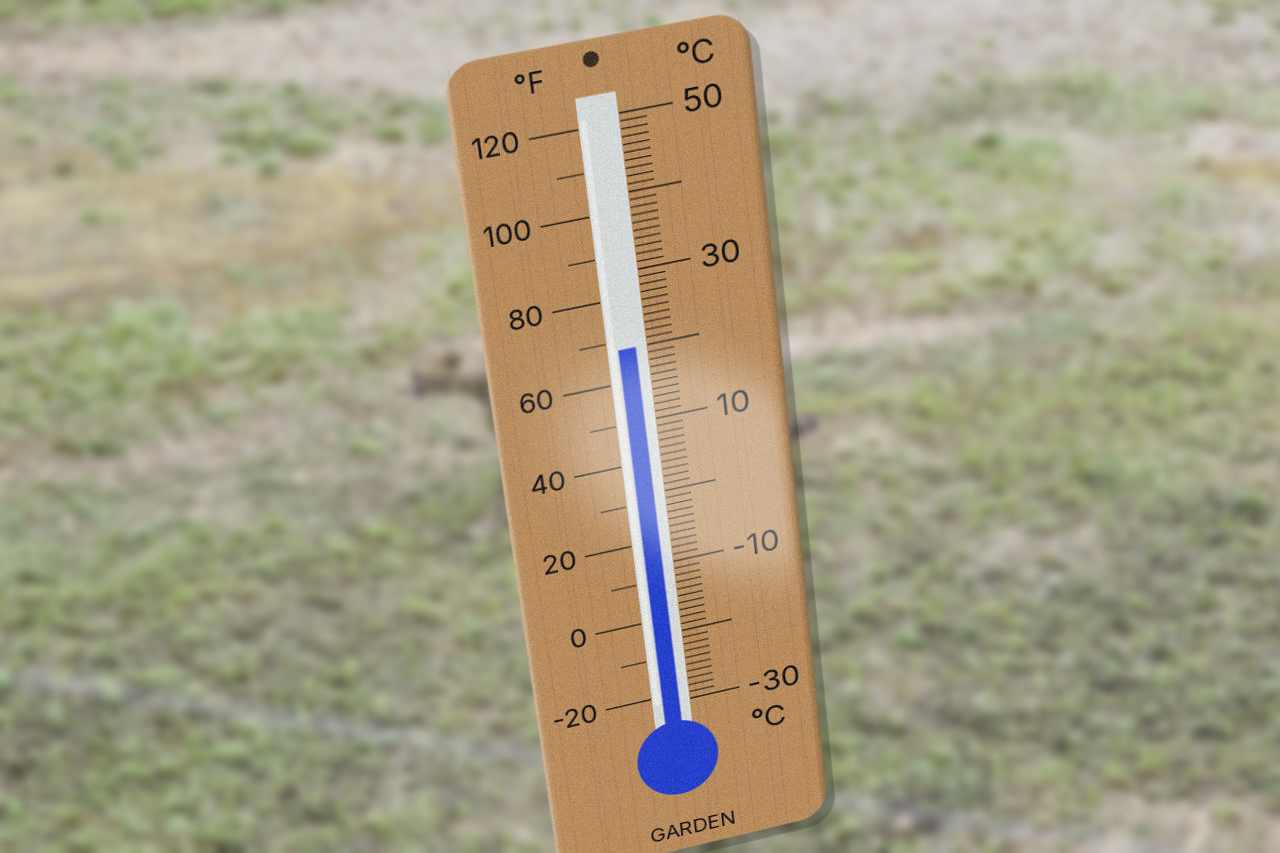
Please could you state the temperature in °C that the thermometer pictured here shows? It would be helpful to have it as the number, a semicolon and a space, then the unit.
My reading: 20; °C
